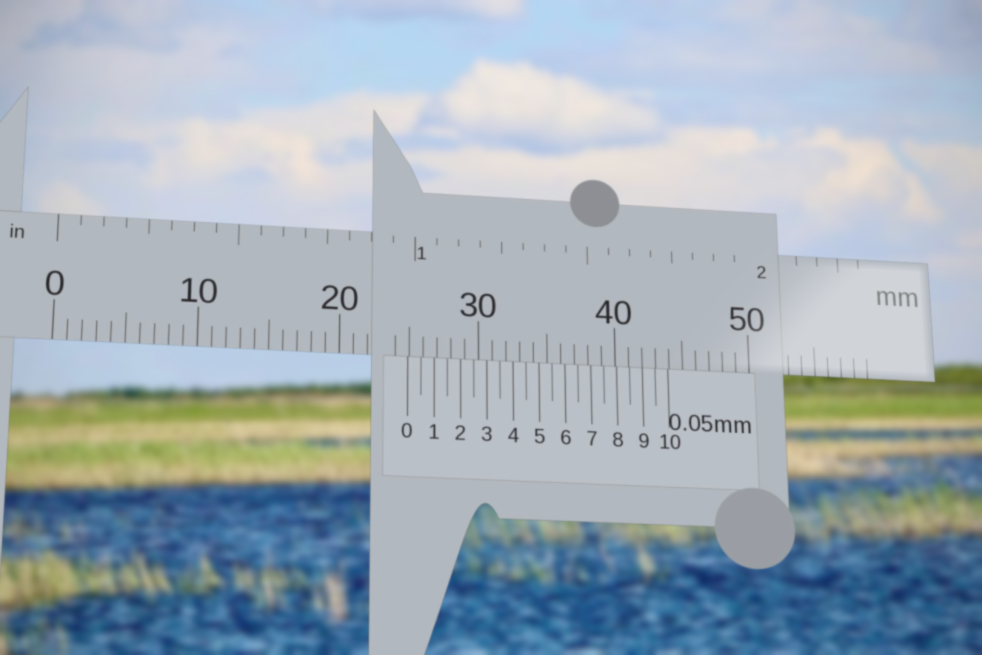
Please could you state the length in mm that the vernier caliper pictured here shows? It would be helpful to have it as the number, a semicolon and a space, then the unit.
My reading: 24.9; mm
